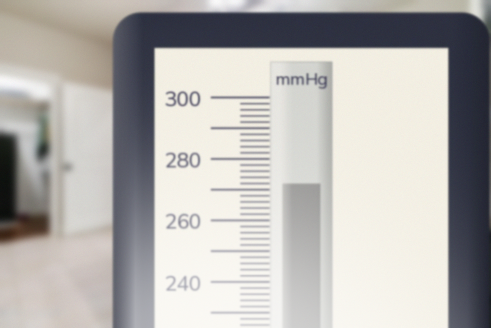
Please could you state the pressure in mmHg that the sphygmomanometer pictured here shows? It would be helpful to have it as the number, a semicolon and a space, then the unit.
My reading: 272; mmHg
